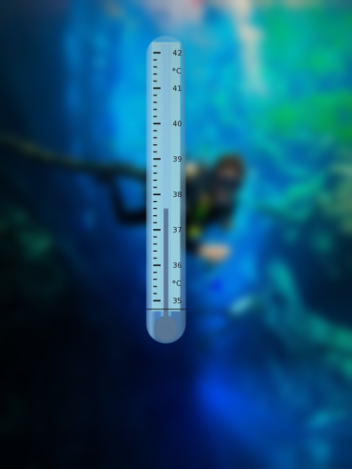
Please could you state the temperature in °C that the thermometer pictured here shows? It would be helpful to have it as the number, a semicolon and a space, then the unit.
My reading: 37.6; °C
